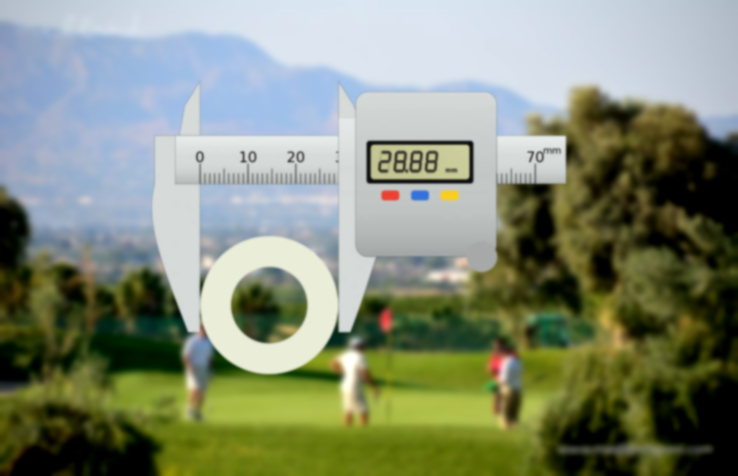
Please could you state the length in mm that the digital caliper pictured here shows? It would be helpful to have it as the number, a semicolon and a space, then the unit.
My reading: 28.88; mm
